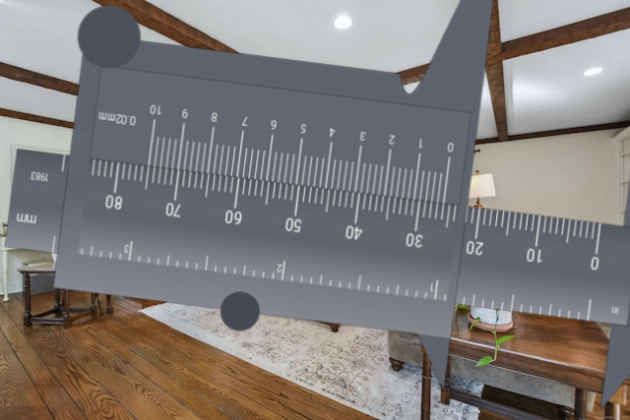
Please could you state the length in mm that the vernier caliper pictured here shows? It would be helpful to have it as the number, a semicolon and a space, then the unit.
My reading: 26.0; mm
